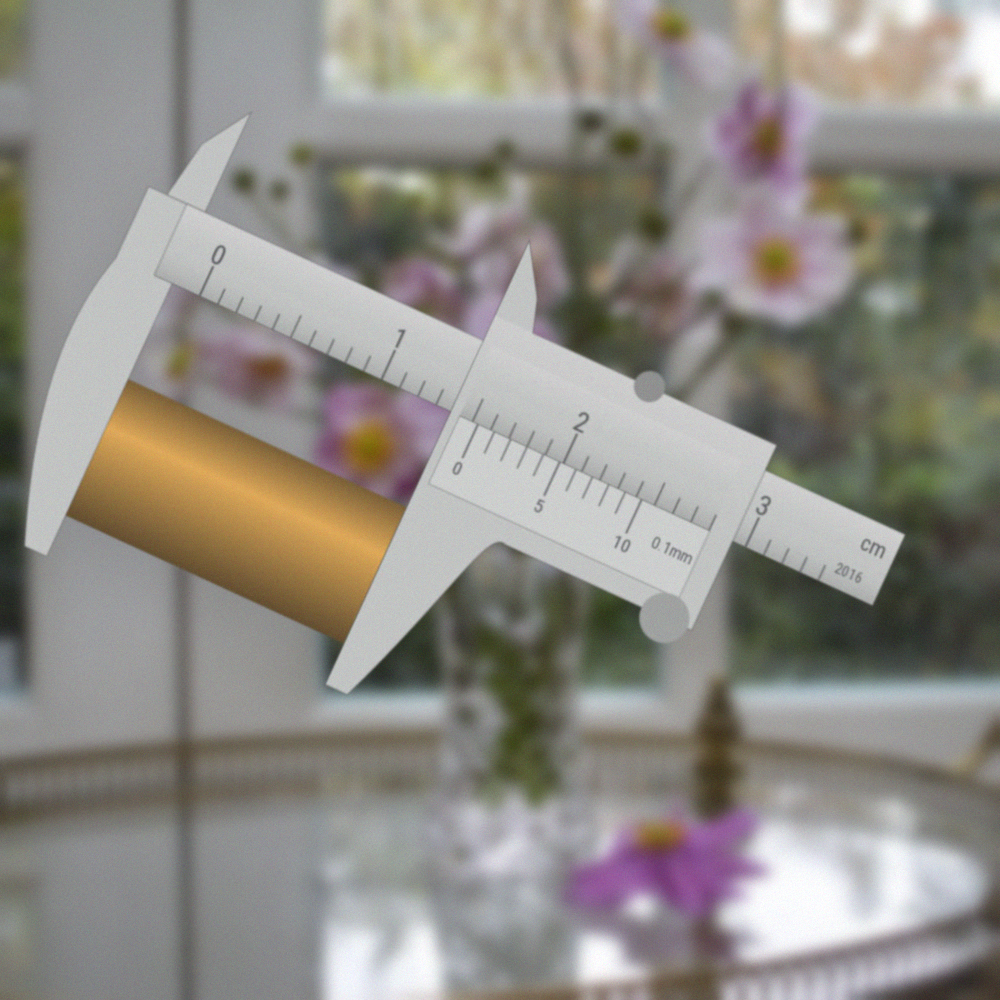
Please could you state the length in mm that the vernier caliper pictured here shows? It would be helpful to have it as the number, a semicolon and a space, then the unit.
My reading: 15.3; mm
